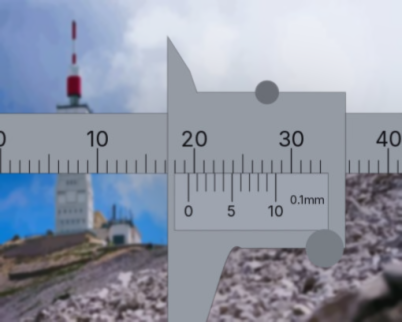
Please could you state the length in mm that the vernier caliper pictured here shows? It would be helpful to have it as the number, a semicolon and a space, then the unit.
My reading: 19.4; mm
